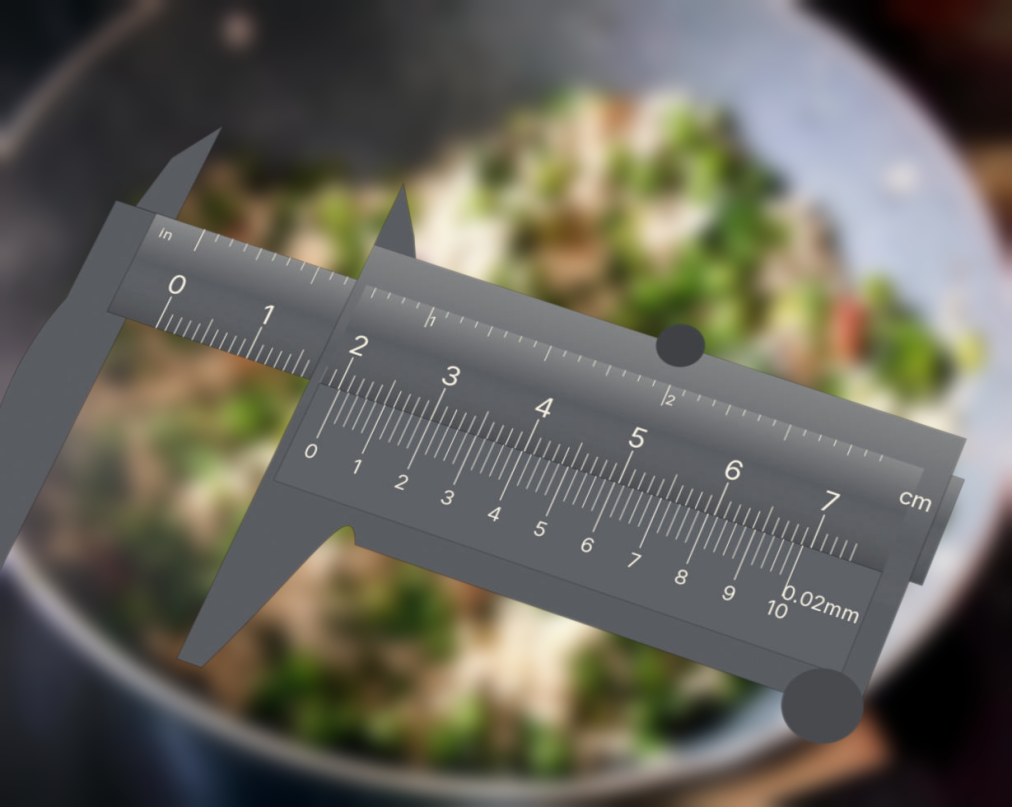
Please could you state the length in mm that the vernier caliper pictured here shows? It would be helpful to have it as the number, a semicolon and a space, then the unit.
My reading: 20.2; mm
